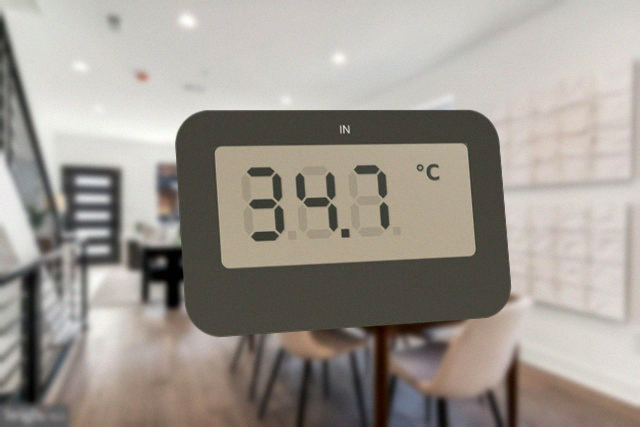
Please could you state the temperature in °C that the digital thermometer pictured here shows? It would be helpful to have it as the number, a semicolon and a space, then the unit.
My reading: 34.7; °C
